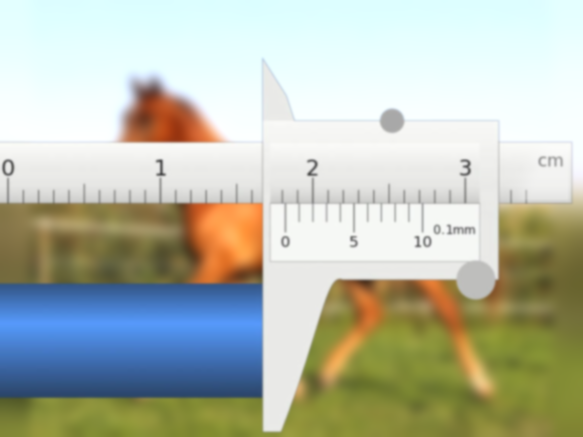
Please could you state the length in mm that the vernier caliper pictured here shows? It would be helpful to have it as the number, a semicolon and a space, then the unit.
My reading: 18.2; mm
